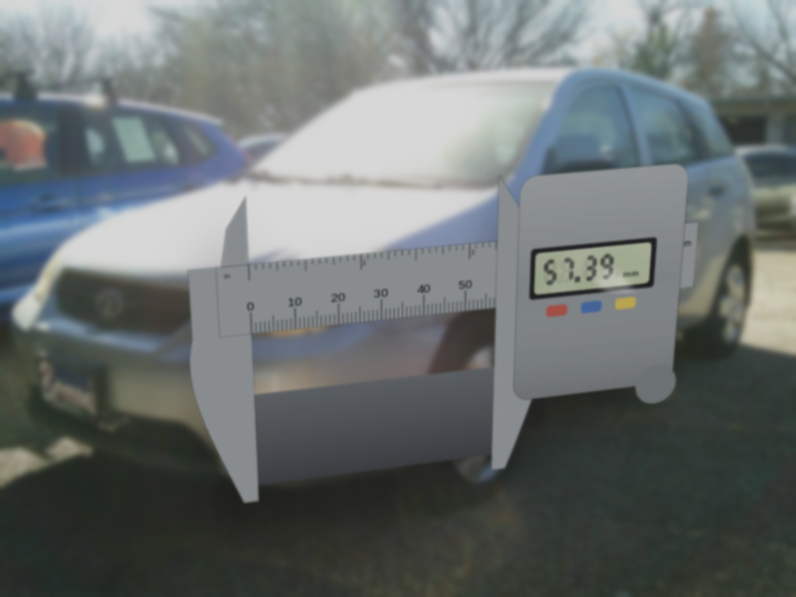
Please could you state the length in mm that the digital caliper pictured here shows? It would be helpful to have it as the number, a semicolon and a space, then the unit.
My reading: 57.39; mm
